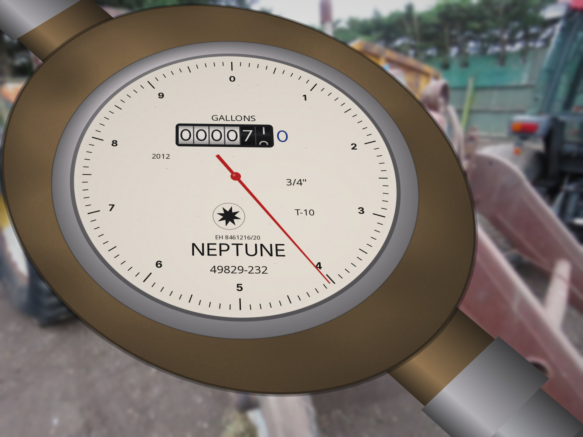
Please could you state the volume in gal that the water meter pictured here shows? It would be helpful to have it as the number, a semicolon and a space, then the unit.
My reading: 714.0; gal
